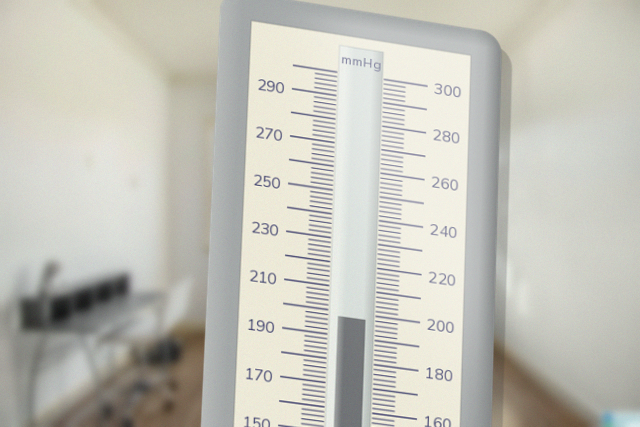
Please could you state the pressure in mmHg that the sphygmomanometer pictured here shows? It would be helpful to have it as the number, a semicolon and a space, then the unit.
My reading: 198; mmHg
